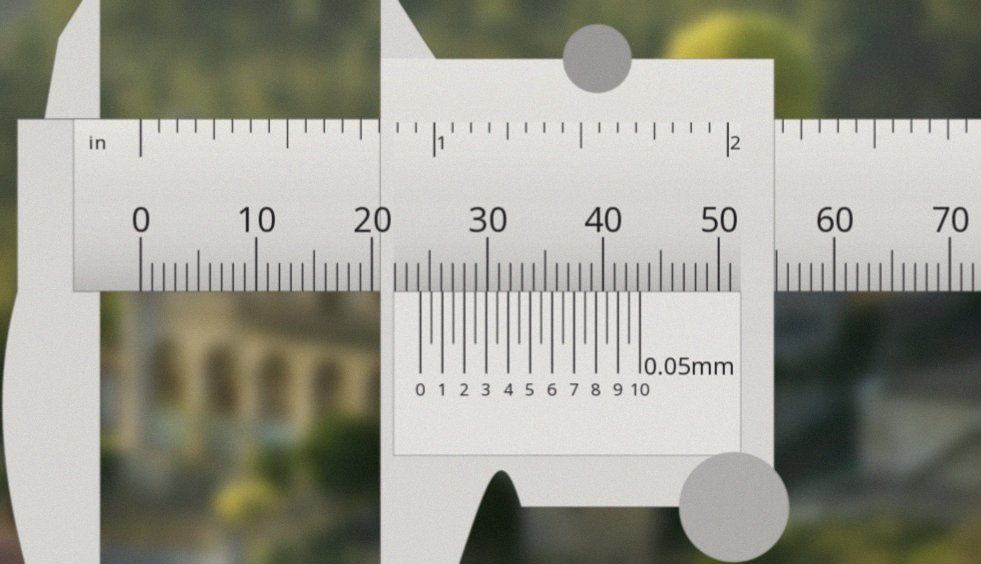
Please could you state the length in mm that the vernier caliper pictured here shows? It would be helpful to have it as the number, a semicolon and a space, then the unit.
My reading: 24.2; mm
